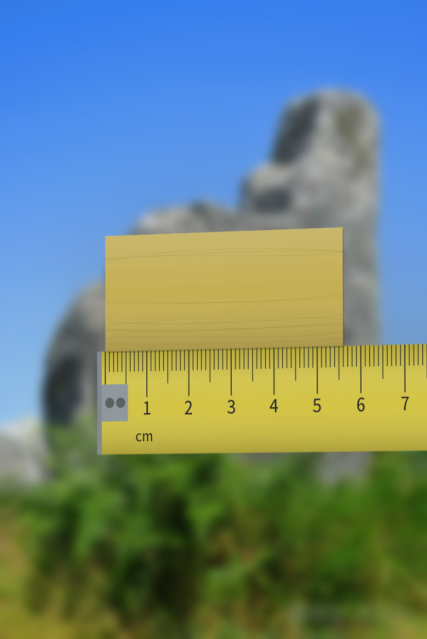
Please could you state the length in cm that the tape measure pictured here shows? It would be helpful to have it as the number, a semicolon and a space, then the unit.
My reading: 5.6; cm
